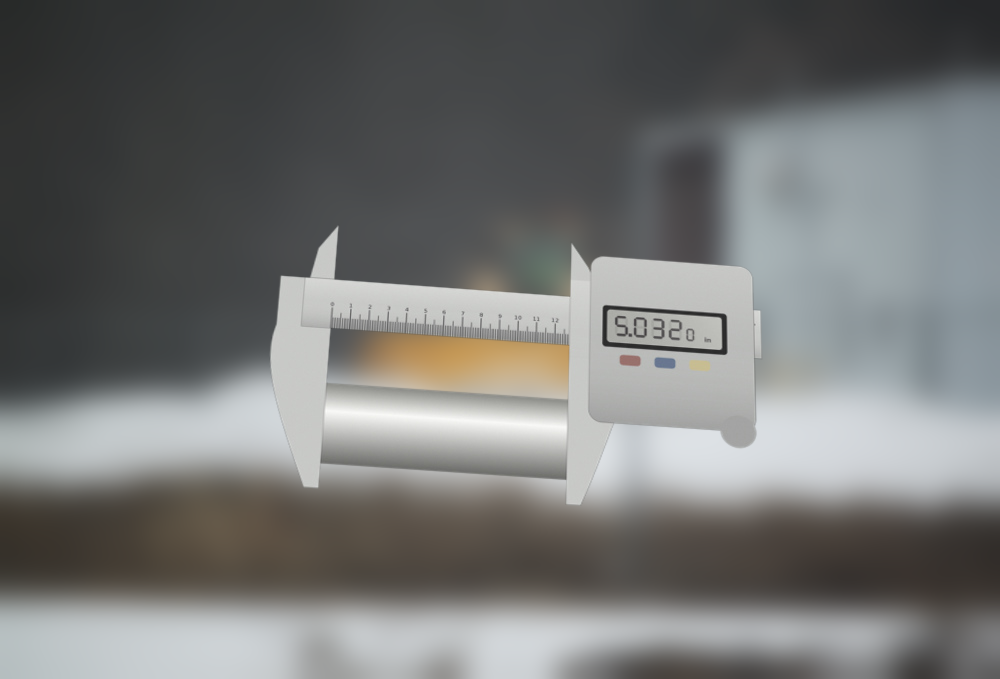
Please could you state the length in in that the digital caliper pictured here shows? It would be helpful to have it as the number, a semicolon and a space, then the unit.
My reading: 5.0320; in
